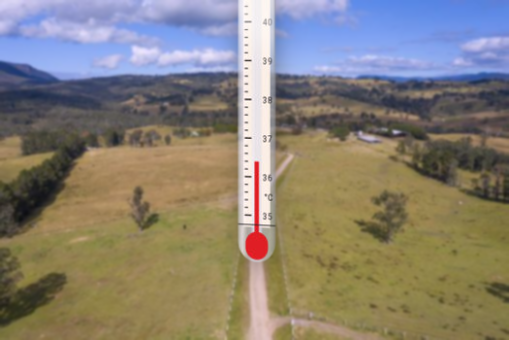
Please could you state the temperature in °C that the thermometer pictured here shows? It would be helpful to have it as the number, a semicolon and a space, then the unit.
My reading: 36.4; °C
